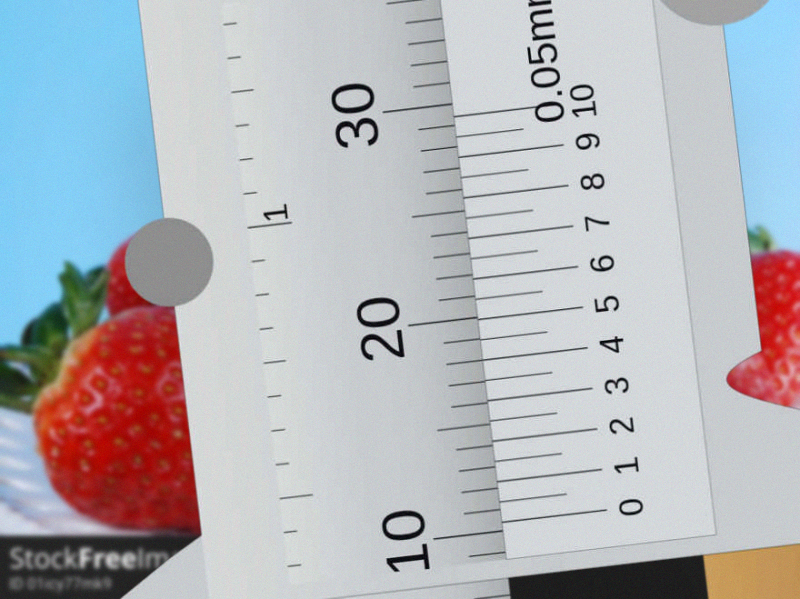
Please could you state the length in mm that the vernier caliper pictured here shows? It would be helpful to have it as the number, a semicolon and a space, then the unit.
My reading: 10.4; mm
